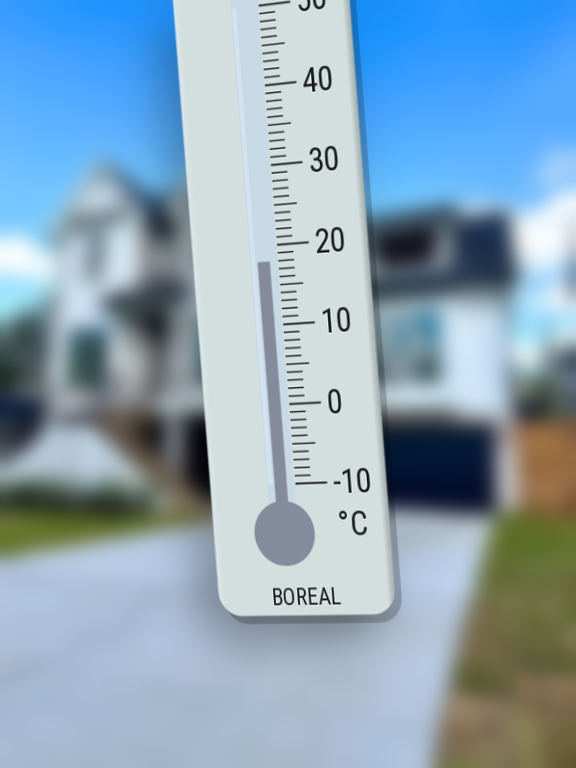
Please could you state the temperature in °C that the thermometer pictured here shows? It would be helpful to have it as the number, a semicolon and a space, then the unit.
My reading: 18; °C
